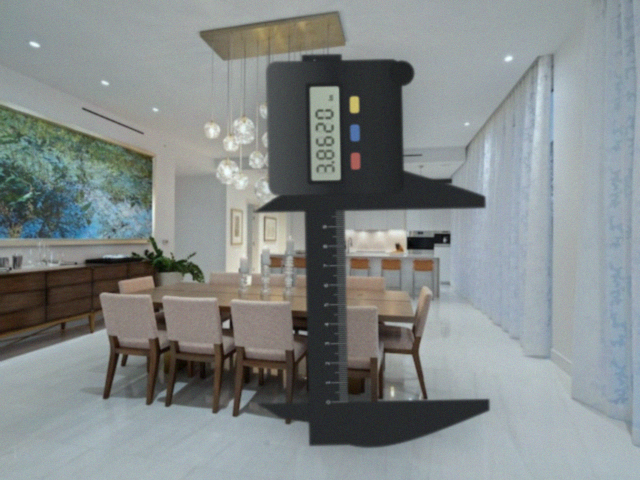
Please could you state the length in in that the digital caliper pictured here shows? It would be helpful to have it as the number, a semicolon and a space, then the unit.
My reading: 3.8620; in
